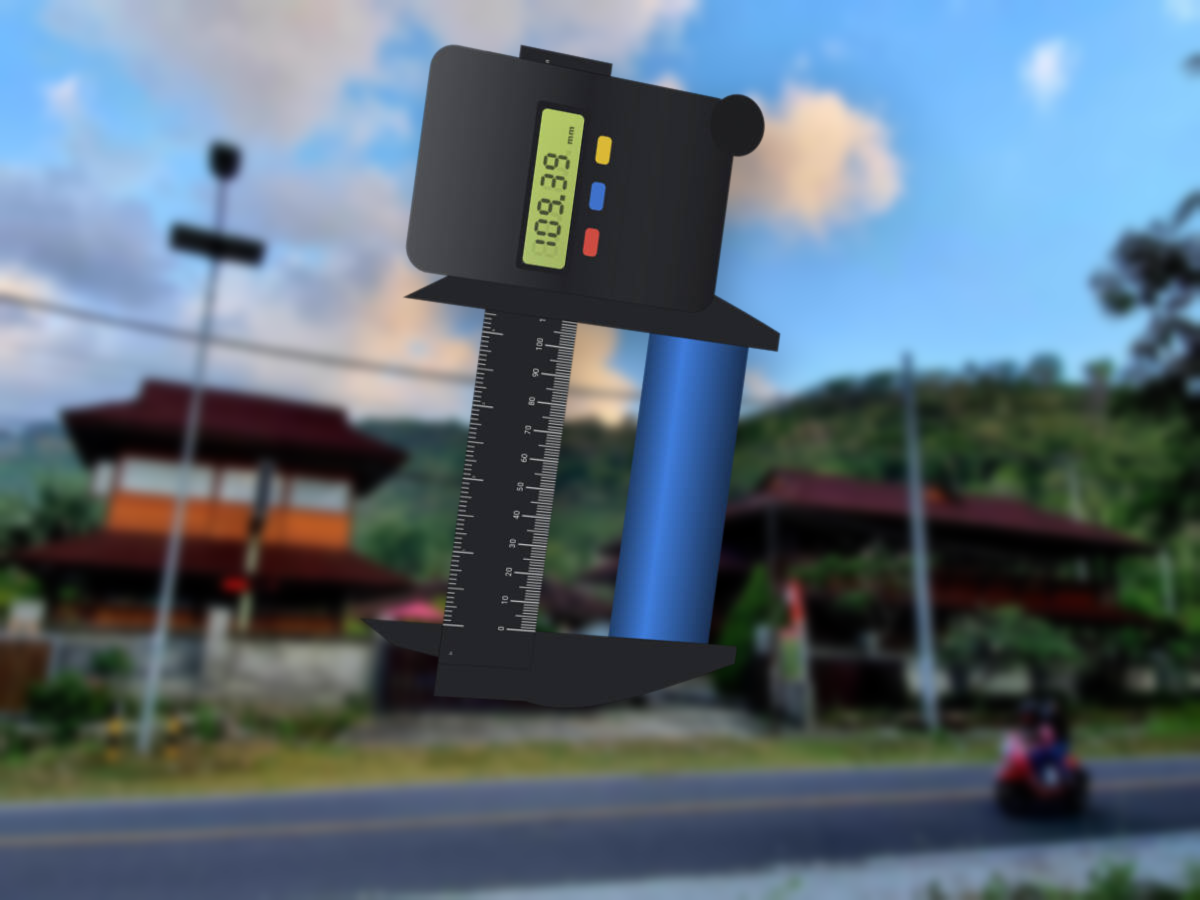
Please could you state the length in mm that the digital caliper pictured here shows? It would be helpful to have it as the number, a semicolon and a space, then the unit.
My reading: 109.39; mm
